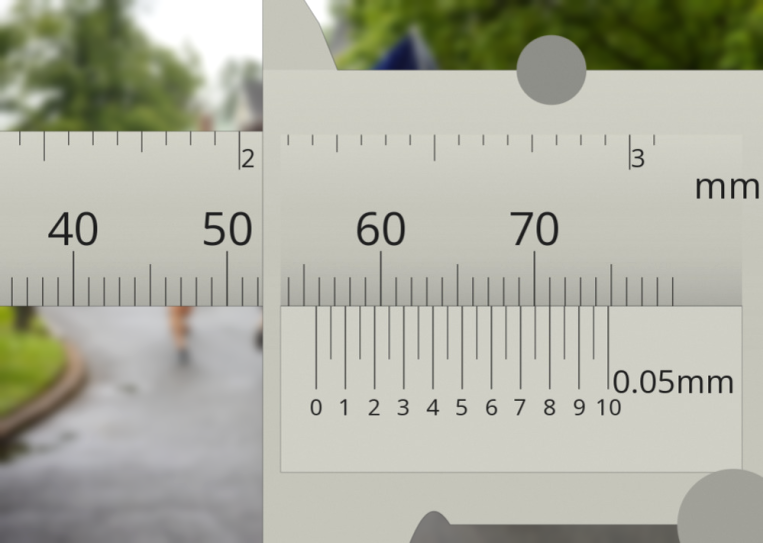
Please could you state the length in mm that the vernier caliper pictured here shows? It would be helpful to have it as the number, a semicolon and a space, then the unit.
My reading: 55.8; mm
